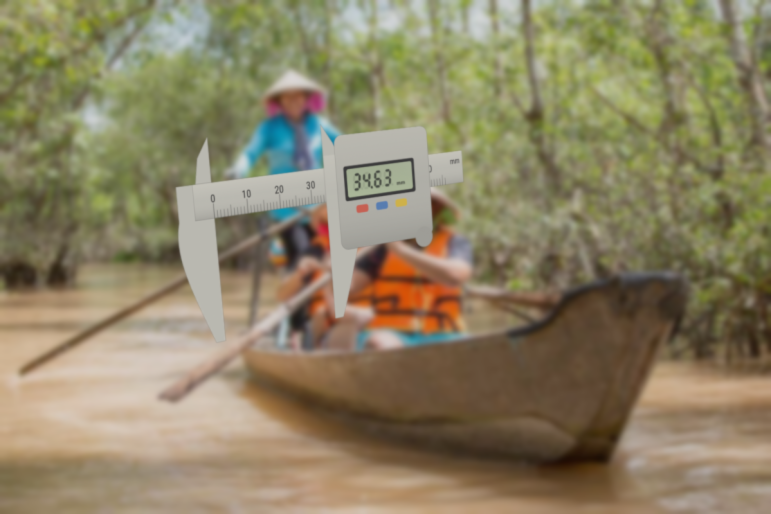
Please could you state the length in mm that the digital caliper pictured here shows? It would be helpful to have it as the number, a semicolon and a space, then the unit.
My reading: 34.63; mm
